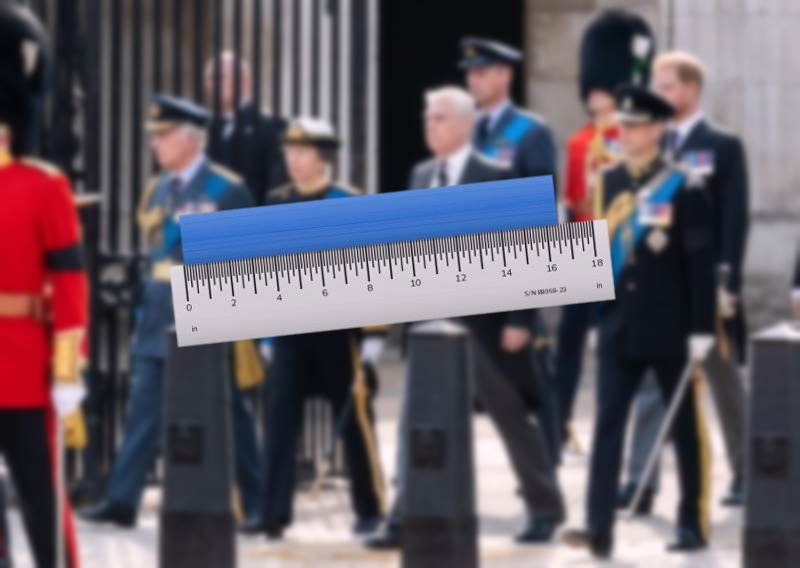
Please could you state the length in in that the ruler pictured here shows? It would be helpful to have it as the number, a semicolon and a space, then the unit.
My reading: 16.5; in
